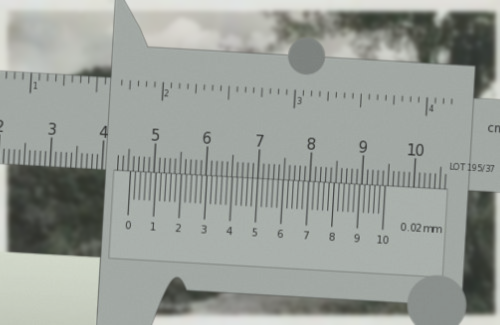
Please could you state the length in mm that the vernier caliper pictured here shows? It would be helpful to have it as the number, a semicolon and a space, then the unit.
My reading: 45.5; mm
